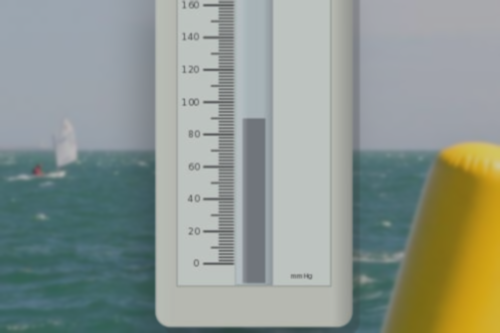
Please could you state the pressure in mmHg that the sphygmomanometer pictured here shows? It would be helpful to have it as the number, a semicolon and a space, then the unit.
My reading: 90; mmHg
